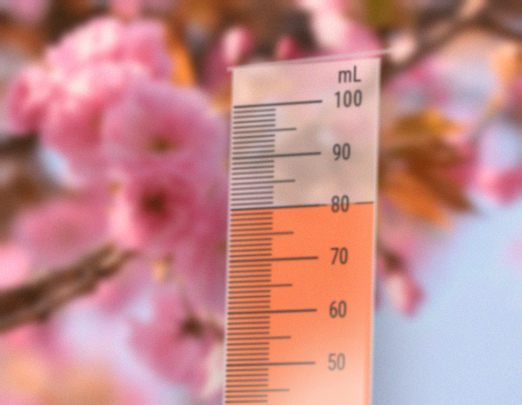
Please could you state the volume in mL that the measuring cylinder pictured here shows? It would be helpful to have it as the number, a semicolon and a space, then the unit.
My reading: 80; mL
